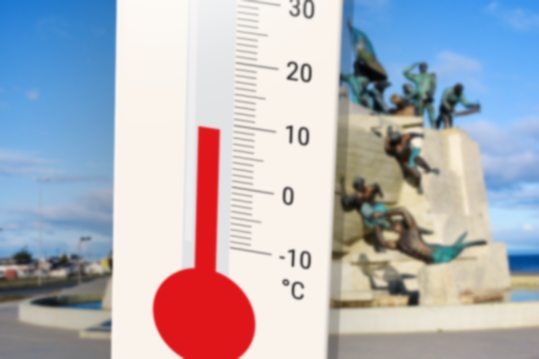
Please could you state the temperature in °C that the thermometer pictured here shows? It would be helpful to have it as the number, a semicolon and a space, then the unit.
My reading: 9; °C
